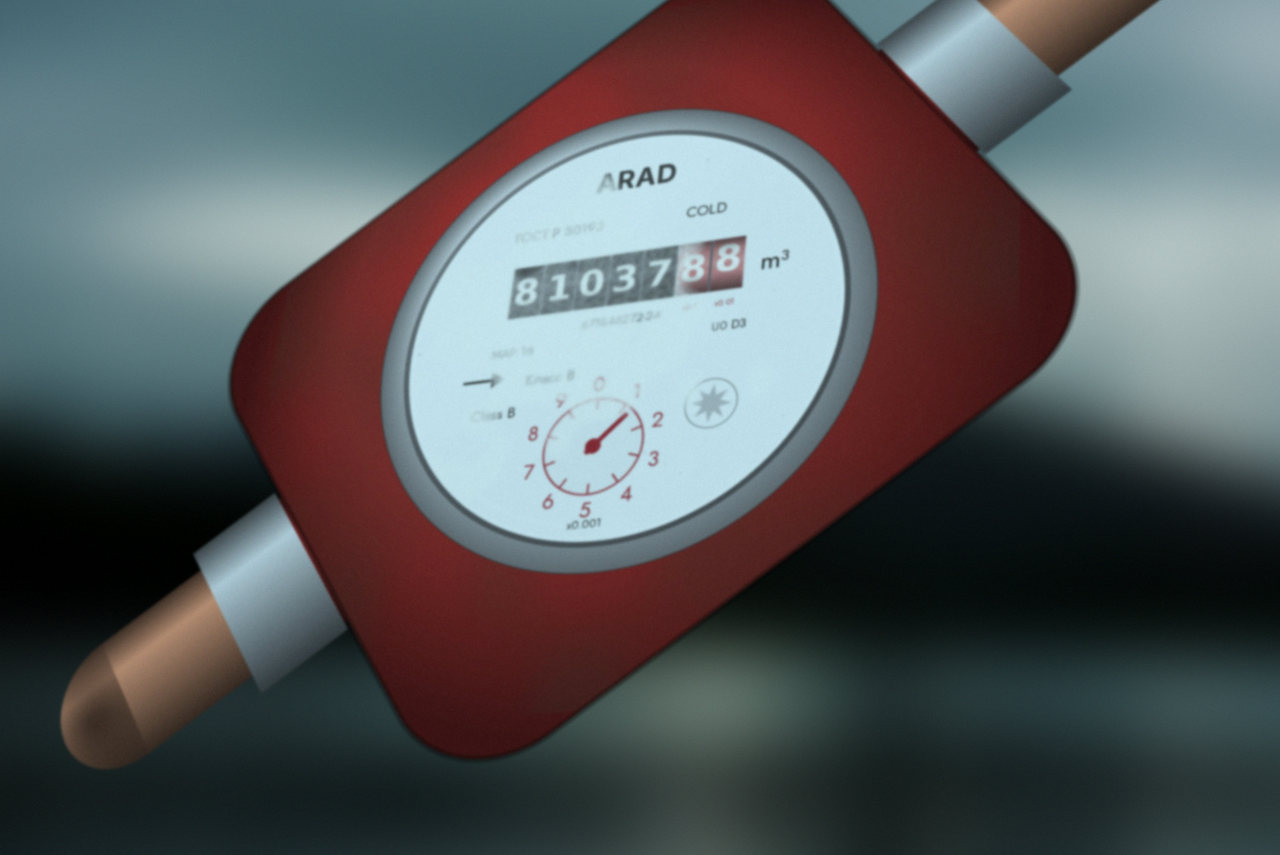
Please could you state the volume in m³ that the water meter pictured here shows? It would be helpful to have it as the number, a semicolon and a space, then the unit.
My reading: 81037.881; m³
